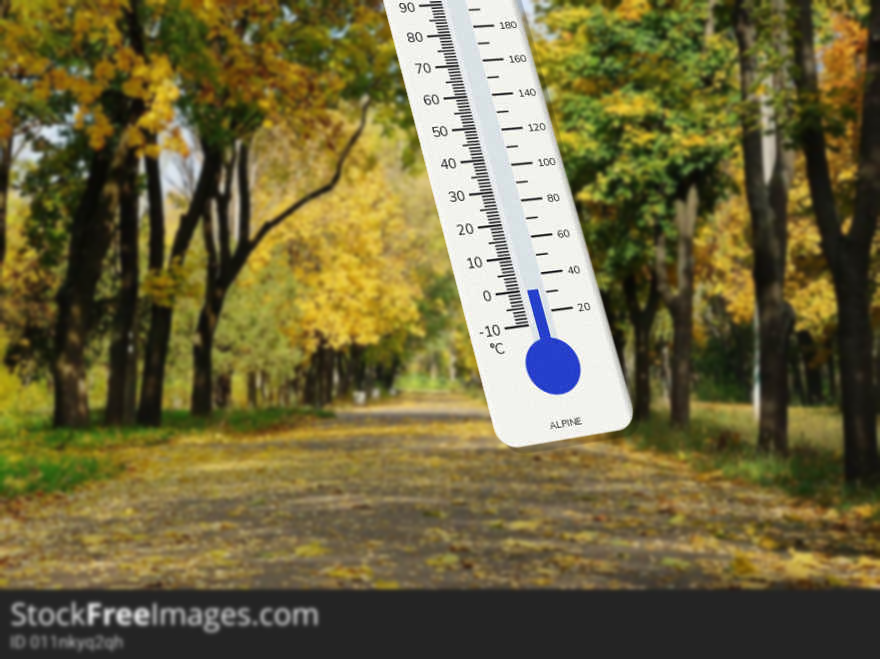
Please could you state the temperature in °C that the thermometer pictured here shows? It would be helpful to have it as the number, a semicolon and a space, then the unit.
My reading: 0; °C
